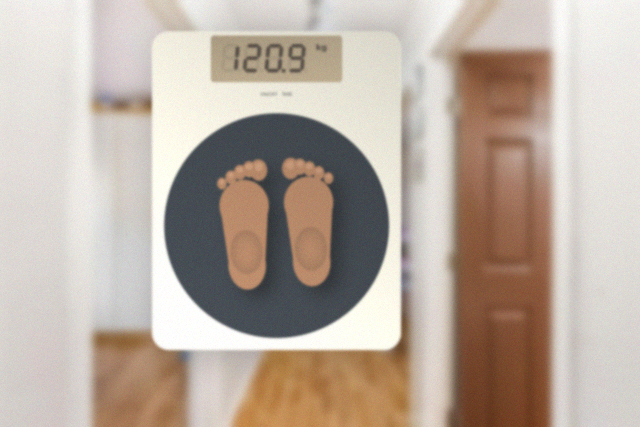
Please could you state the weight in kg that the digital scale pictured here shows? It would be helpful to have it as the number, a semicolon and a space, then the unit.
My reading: 120.9; kg
